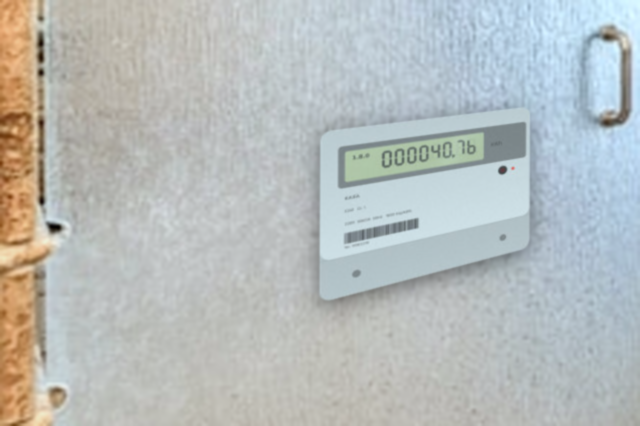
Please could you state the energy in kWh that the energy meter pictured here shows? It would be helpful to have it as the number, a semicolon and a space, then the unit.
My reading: 40.76; kWh
